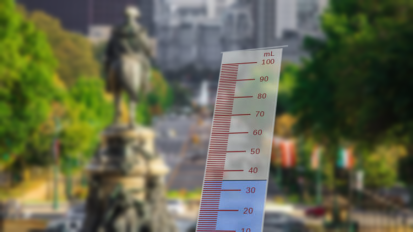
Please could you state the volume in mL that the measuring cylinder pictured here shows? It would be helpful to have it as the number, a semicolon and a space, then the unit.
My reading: 35; mL
